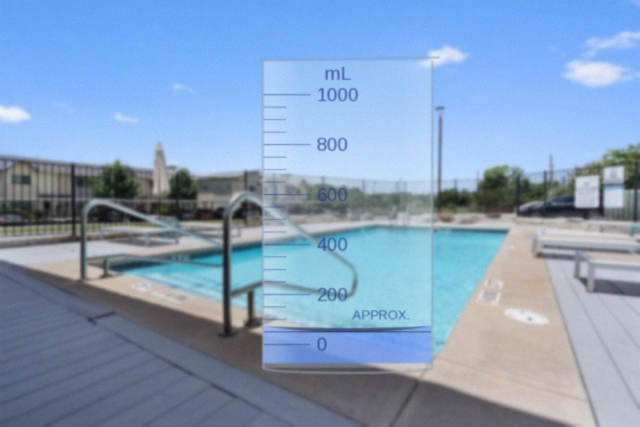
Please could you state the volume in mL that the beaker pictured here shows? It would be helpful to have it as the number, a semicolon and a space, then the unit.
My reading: 50; mL
